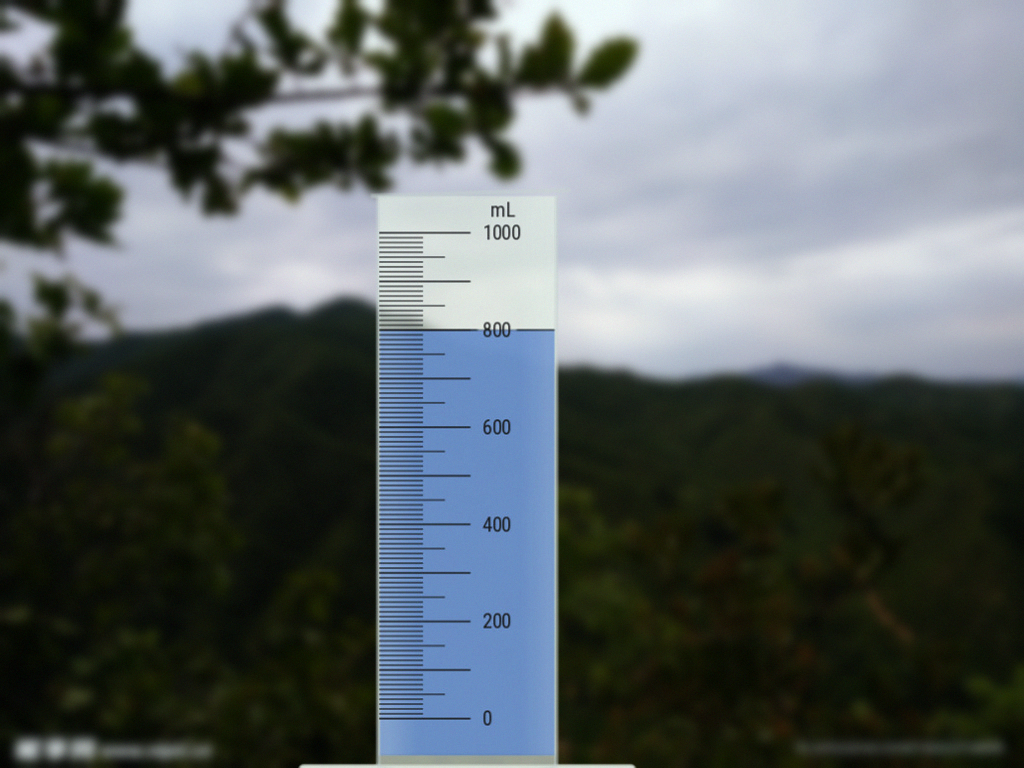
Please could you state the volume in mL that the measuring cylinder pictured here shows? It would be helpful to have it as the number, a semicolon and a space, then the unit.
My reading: 800; mL
